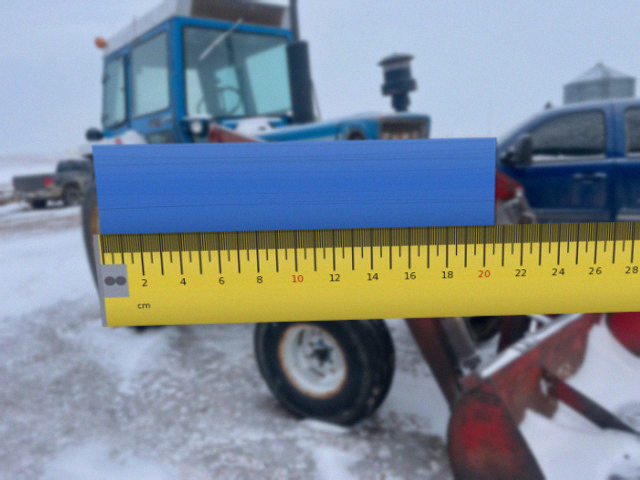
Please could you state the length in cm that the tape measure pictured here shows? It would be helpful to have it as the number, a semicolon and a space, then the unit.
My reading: 20.5; cm
